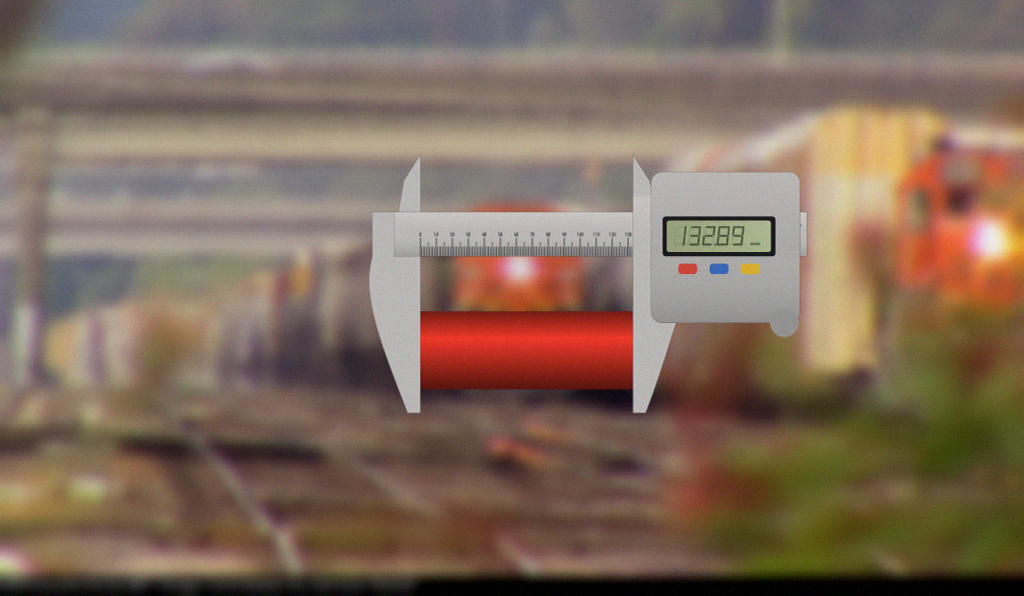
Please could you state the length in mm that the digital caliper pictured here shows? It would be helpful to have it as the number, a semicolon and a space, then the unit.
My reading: 132.89; mm
